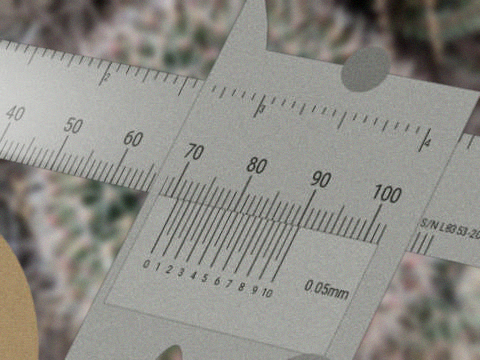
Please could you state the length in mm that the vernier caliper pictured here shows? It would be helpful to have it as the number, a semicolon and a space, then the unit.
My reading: 71.2; mm
